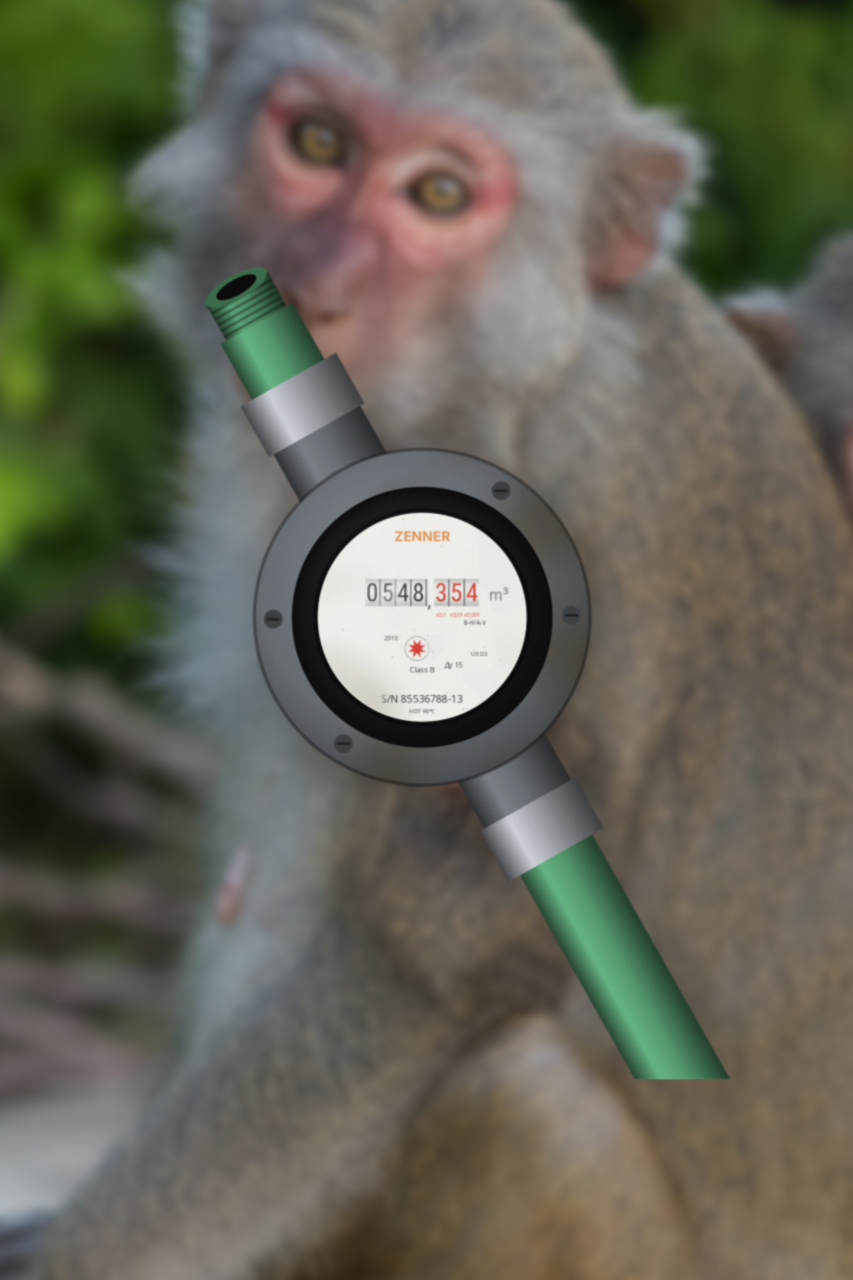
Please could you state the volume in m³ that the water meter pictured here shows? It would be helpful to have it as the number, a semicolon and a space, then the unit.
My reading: 548.354; m³
